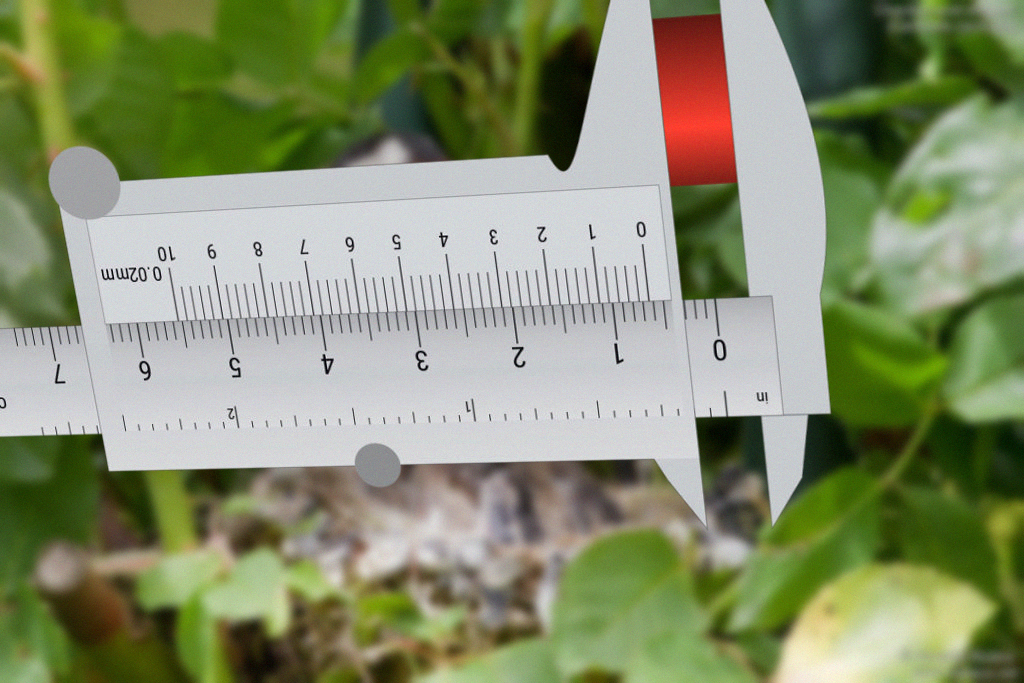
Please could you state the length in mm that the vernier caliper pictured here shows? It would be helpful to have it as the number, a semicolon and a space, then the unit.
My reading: 6.4; mm
